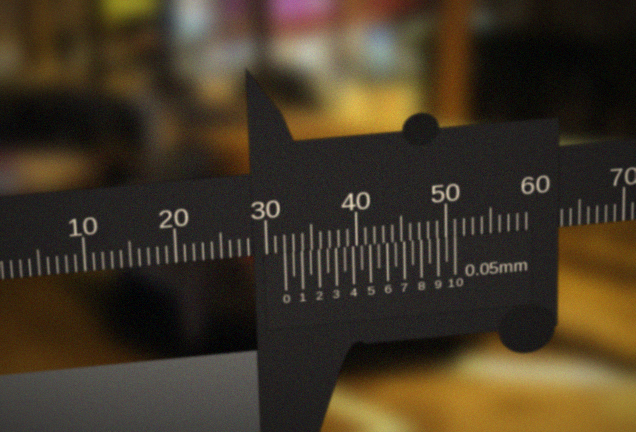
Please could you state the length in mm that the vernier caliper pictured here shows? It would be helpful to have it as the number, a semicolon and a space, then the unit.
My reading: 32.0; mm
